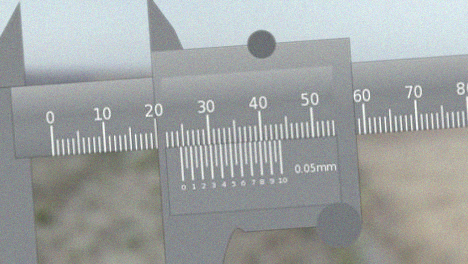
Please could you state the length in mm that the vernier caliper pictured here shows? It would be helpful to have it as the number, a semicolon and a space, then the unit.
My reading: 24.5; mm
